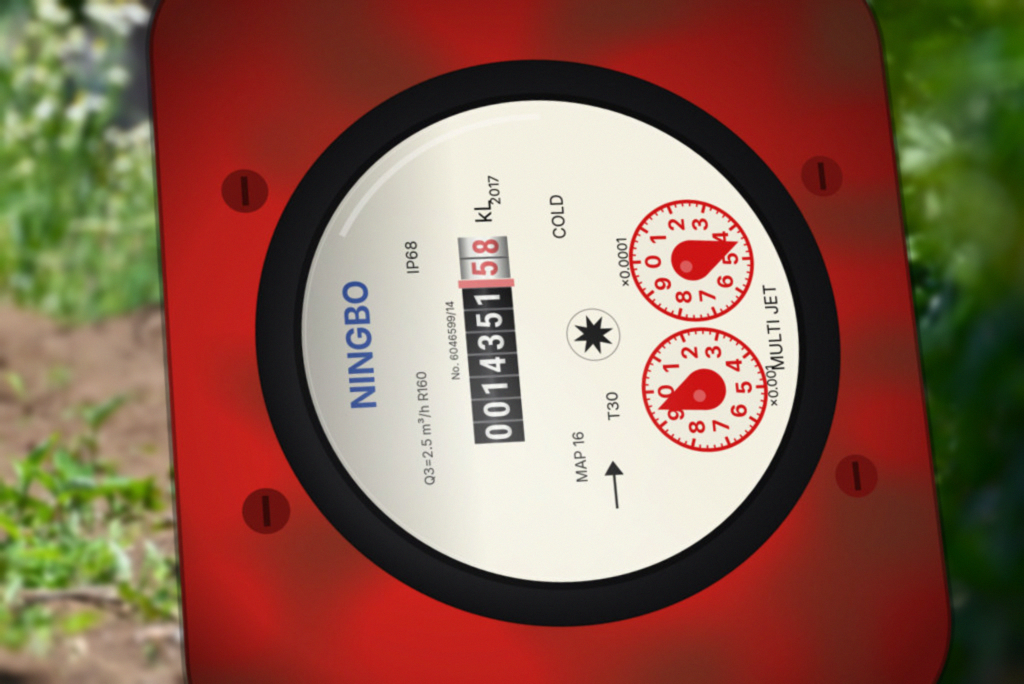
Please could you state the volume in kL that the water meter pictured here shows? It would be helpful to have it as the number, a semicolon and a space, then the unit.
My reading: 14351.5794; kL
